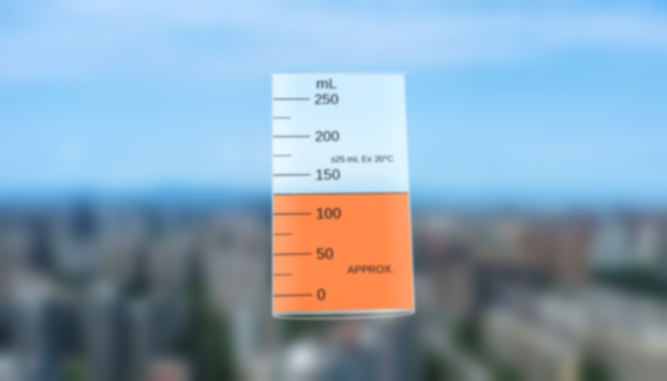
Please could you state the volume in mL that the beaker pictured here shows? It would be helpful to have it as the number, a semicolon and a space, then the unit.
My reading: 125; mL
